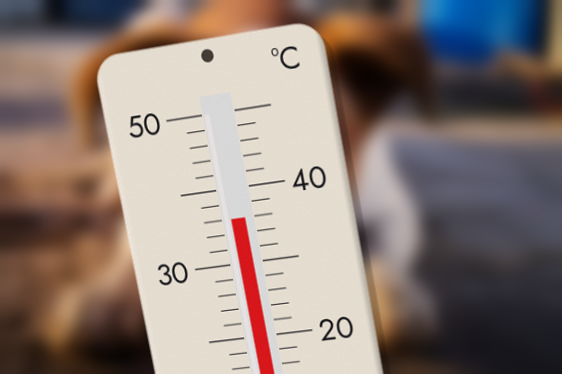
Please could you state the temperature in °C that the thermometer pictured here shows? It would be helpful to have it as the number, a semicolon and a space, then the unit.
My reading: 36; °C
